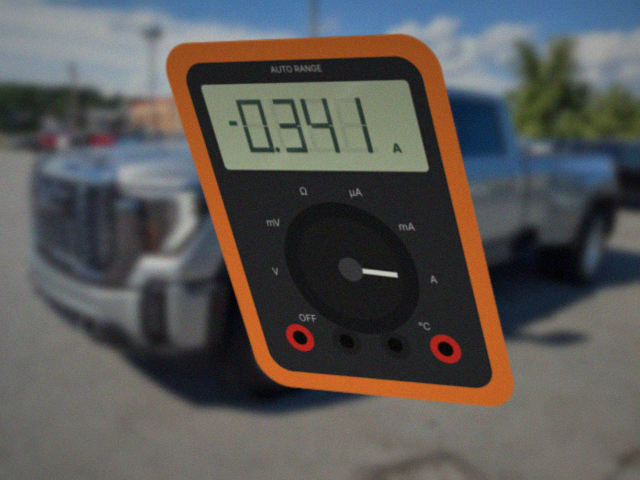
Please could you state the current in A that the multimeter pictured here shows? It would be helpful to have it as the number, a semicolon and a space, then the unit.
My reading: -0.341; A
